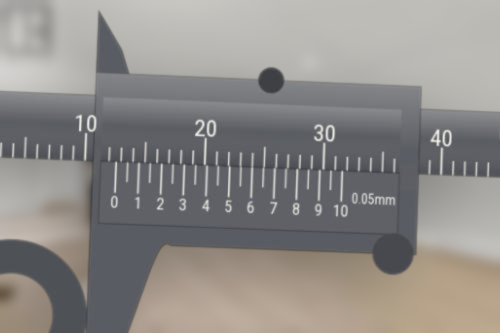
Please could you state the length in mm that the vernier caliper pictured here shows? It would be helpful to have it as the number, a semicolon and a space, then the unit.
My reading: 12.6; mm
